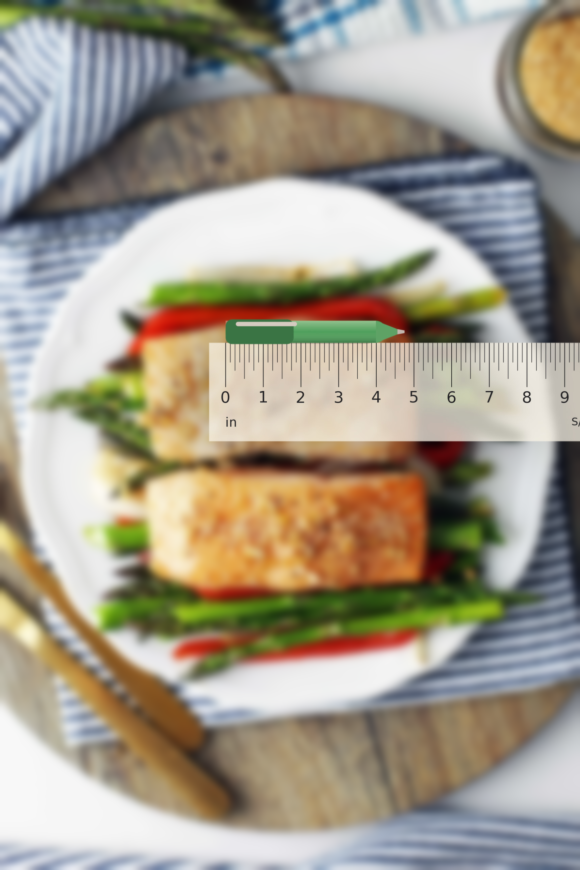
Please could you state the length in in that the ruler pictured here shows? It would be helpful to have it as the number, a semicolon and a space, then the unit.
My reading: 4.75; in
